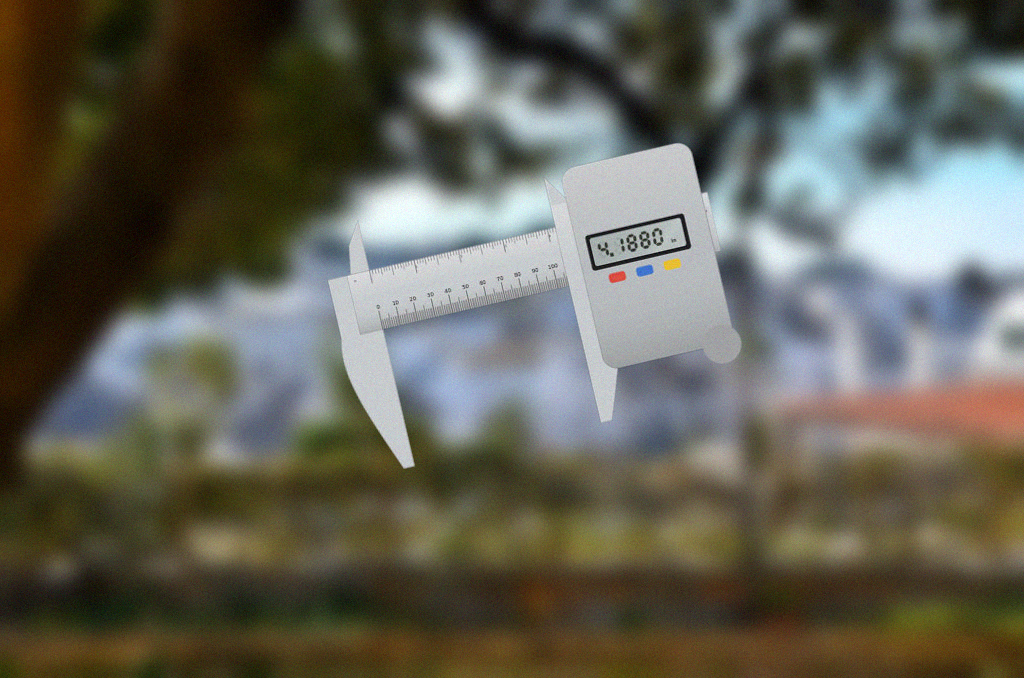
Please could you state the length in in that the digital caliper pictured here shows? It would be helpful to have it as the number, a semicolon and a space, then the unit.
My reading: 4.1880; in
